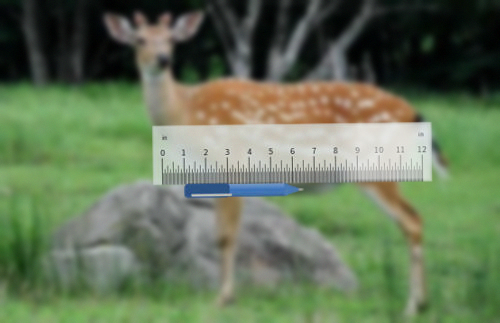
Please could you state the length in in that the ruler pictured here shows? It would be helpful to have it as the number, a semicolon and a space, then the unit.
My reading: 5.5; in
